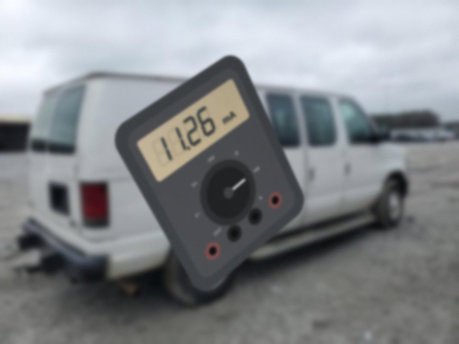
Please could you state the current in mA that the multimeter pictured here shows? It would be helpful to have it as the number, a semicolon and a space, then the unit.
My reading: 11.26; mA
